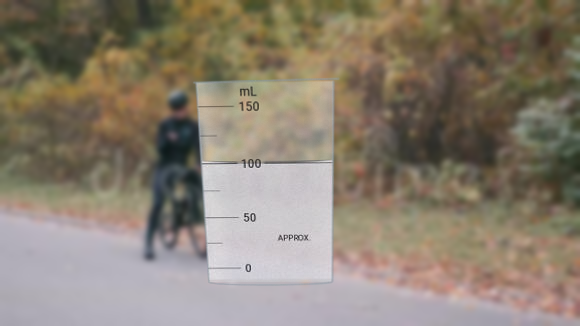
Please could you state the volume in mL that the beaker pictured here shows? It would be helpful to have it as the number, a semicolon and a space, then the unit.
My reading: 100; mL
